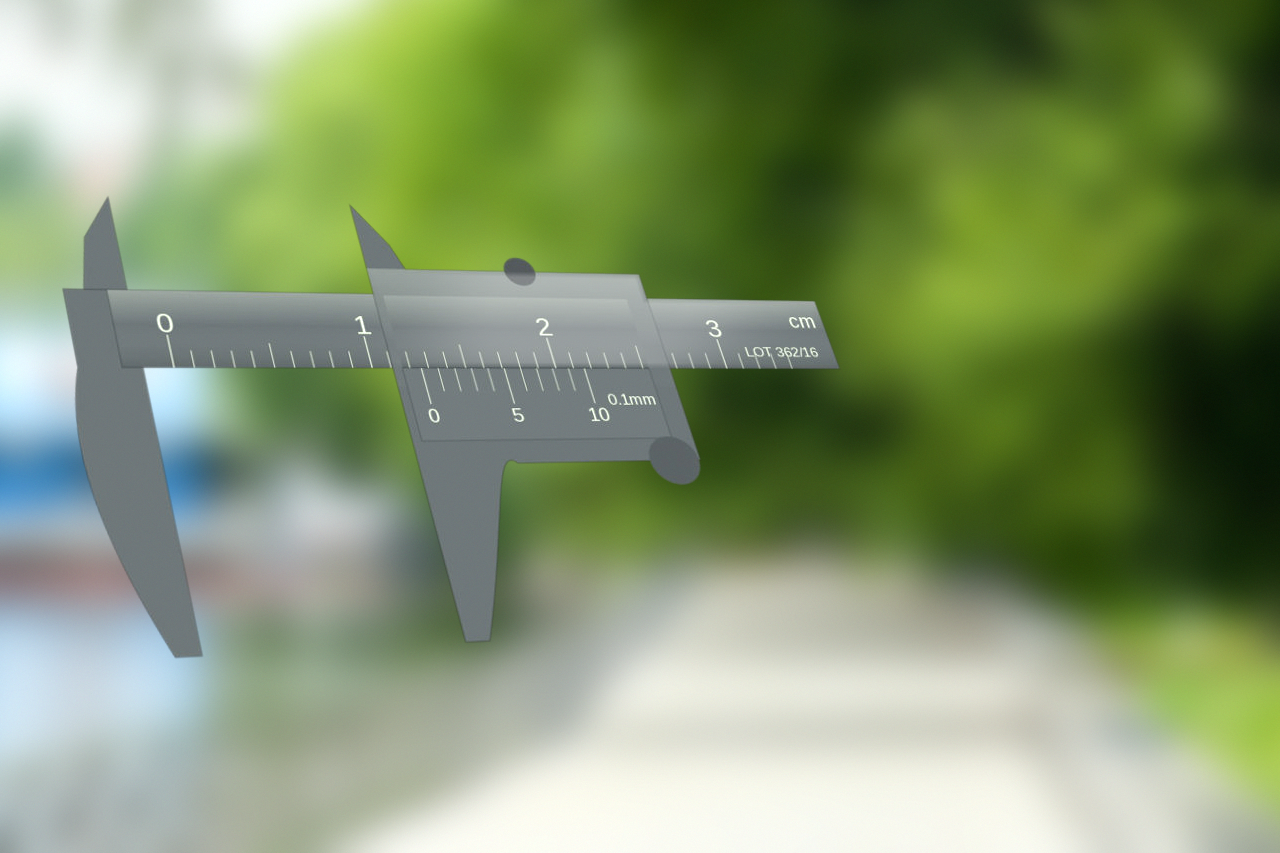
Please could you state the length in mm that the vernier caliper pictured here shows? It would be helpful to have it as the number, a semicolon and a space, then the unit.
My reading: 12.6; mm
